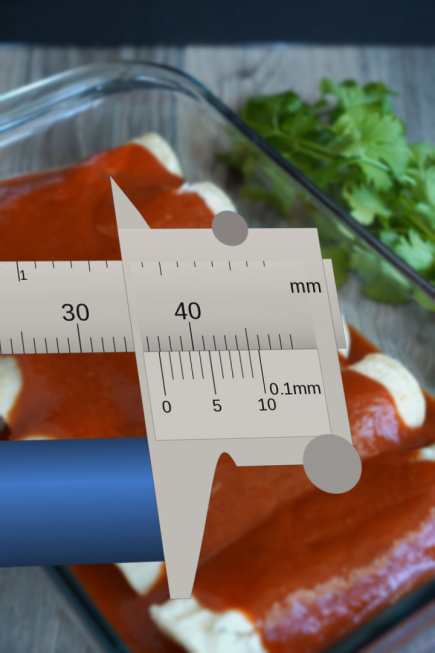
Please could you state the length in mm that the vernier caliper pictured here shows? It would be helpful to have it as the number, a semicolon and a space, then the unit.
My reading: 36.9; mm
